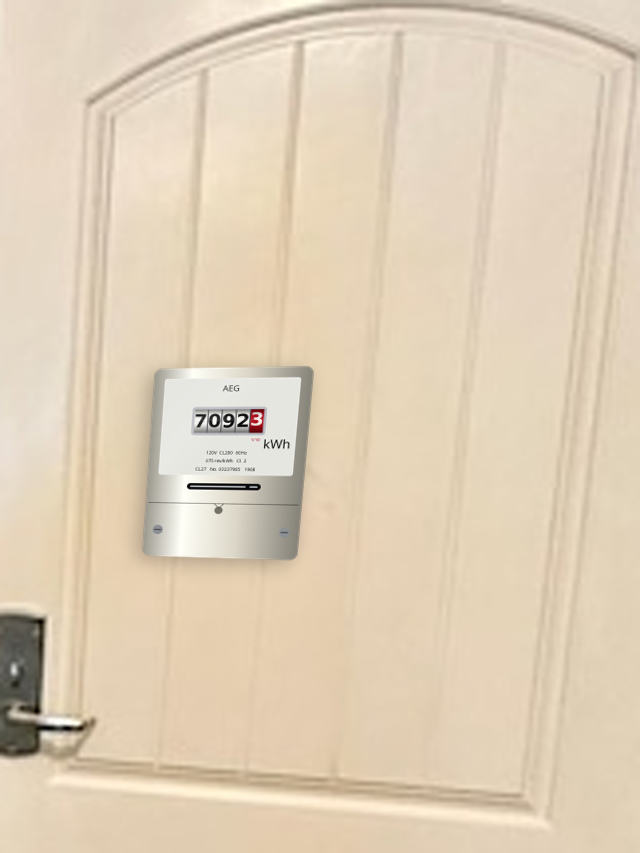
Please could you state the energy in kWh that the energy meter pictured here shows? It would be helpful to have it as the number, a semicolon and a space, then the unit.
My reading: 7092.3; kWh
